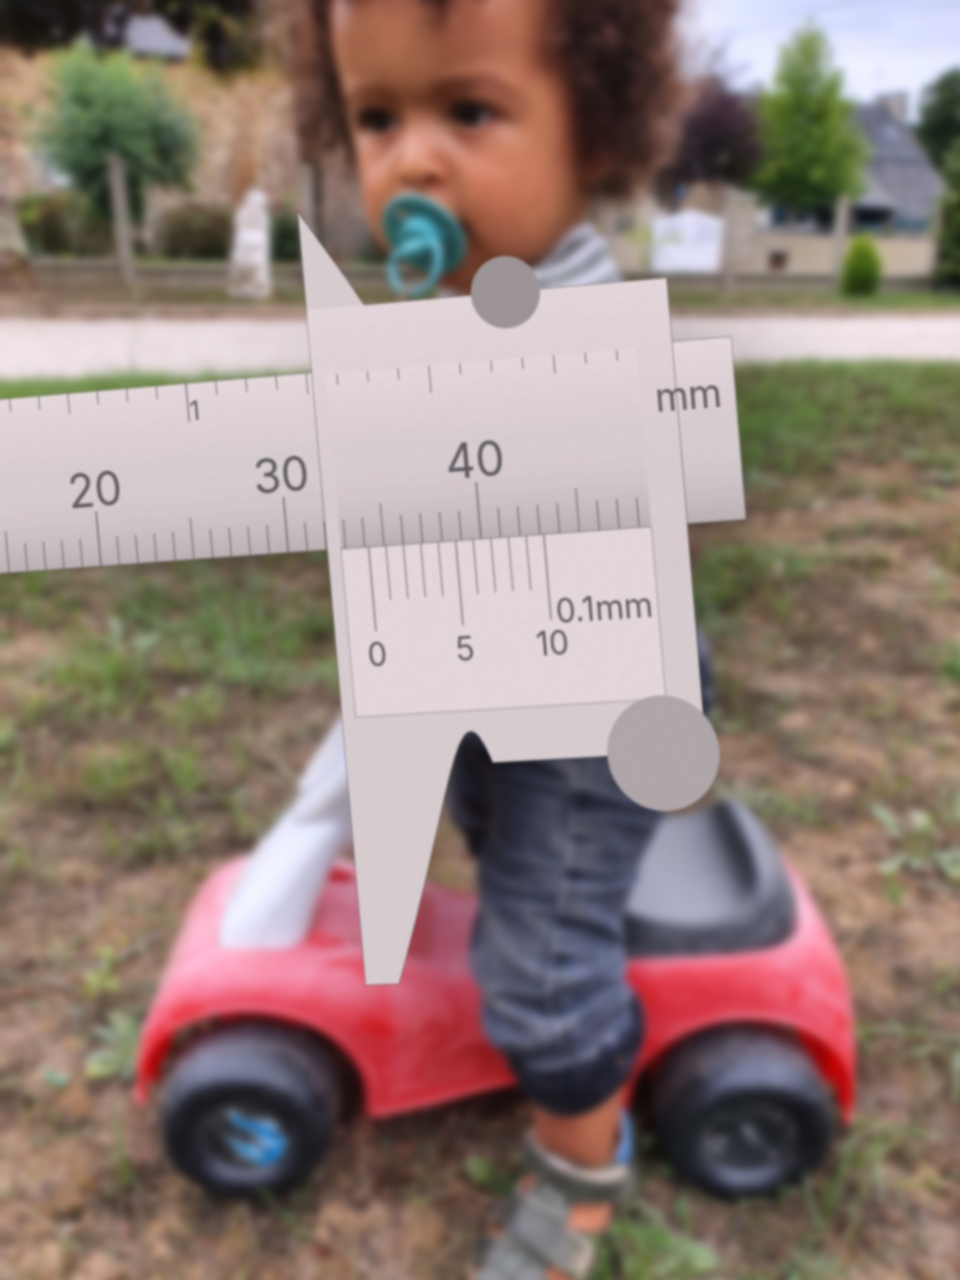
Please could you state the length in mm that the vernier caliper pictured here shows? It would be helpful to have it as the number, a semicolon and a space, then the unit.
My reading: 34.2; mm
